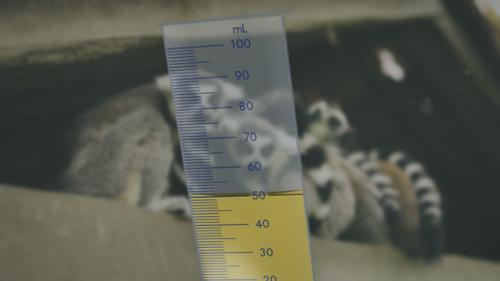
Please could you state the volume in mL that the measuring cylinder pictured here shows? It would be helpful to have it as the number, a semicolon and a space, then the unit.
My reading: 50; mL
